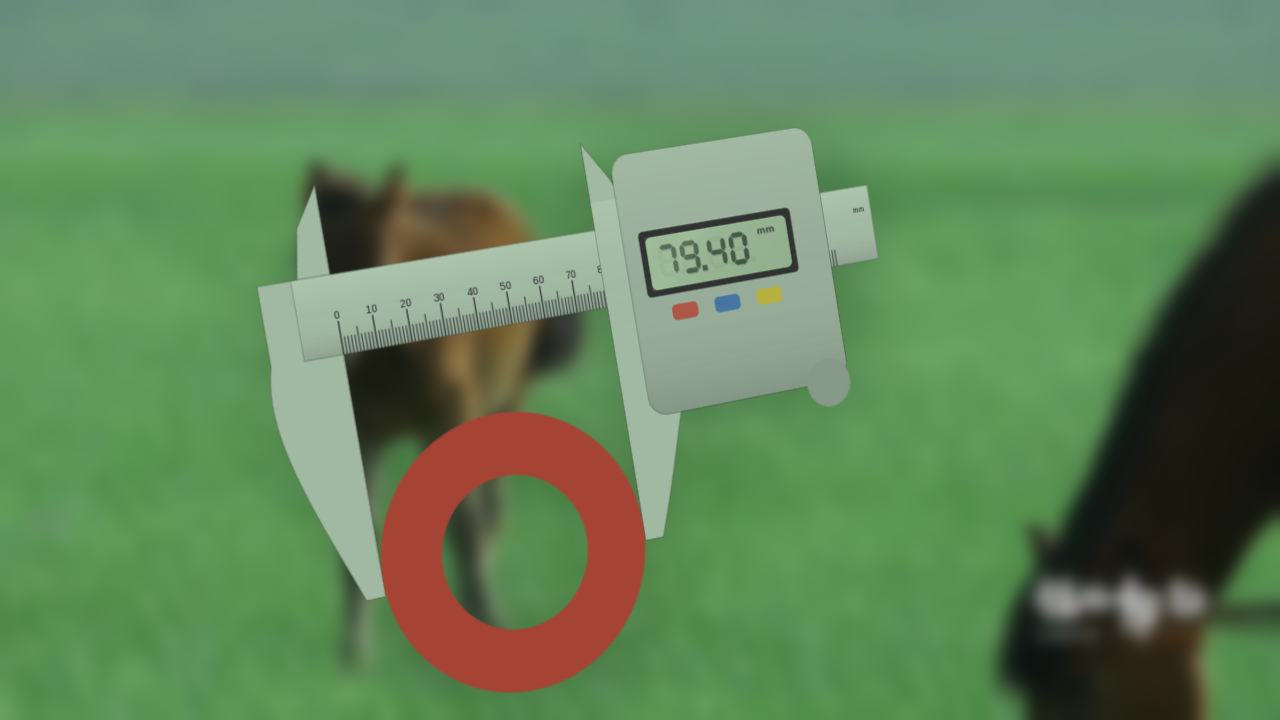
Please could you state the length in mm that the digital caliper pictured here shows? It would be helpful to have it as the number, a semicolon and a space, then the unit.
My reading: 79.40; mm
